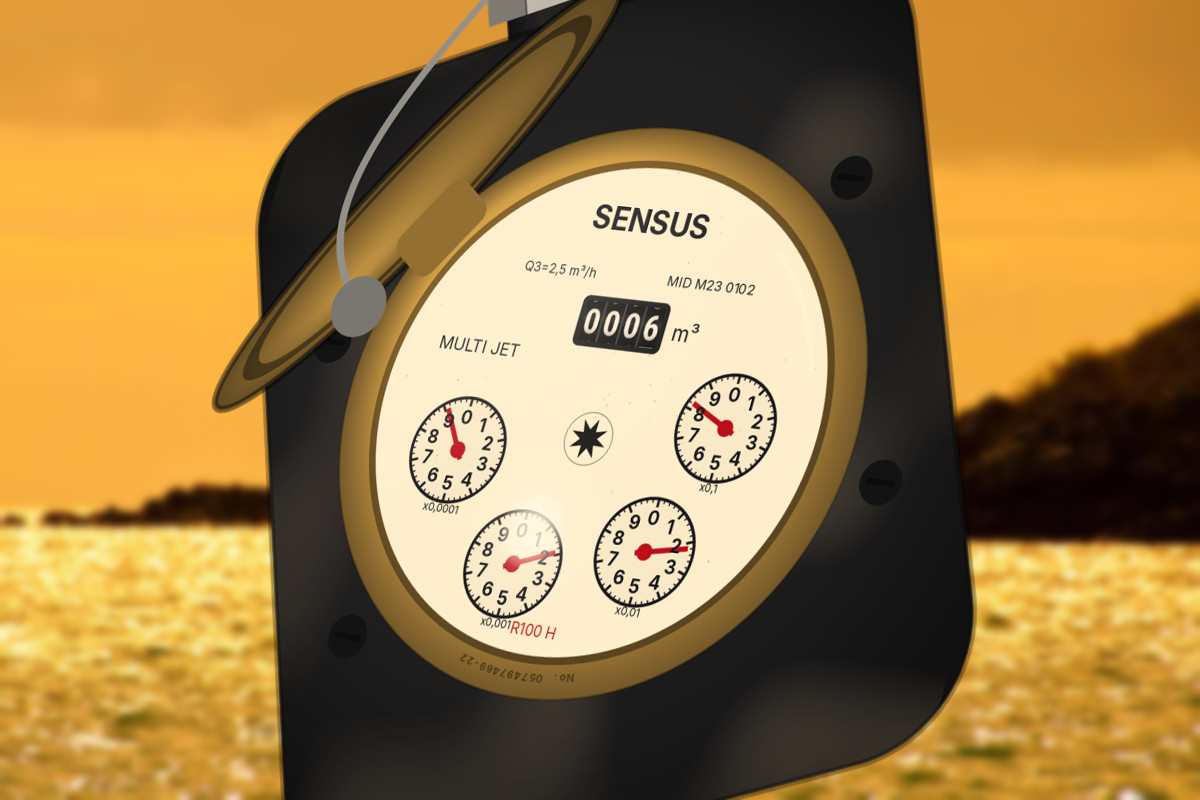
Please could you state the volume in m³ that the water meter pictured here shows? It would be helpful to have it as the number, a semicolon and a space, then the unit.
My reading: 6.8219; m³
